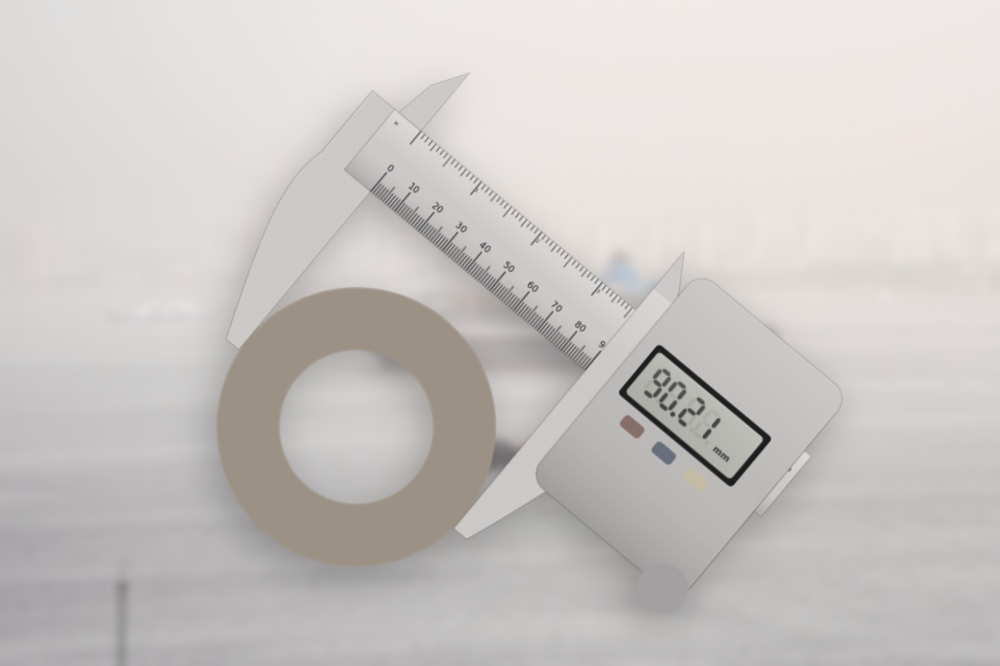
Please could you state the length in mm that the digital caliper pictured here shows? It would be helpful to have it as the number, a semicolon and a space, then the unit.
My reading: 90.21; mm
